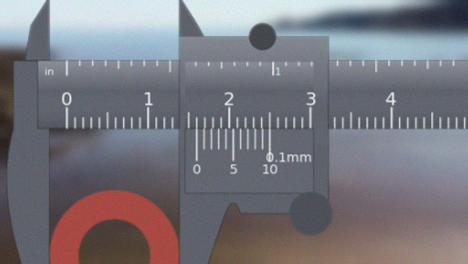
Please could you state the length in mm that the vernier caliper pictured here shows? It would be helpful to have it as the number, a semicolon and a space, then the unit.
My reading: 16.0; mm
